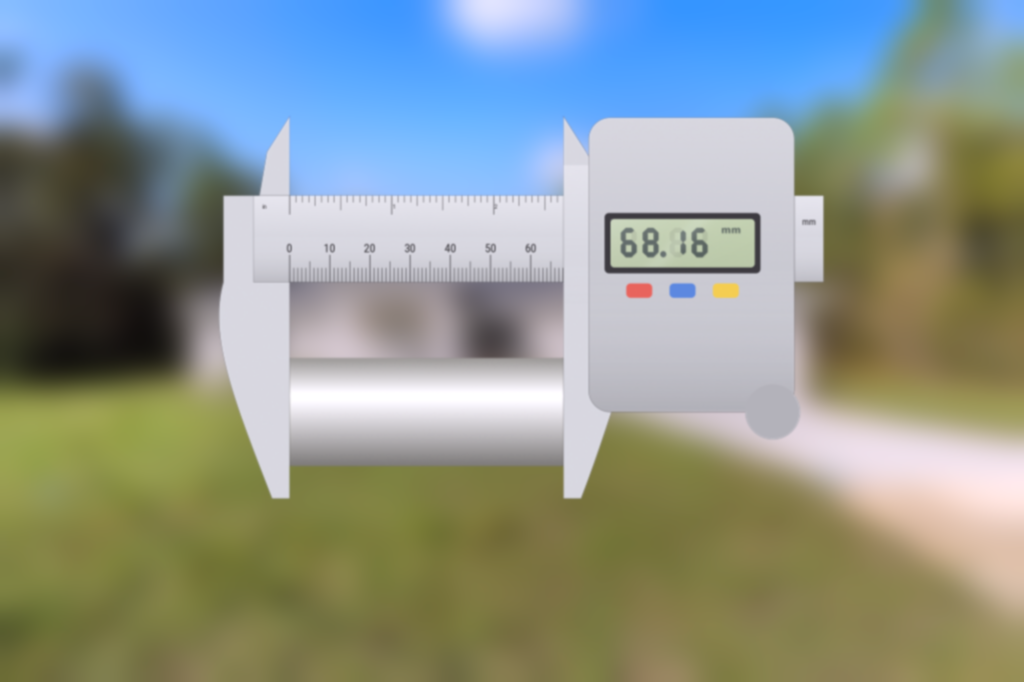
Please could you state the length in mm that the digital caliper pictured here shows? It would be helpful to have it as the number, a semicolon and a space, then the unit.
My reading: 68.16; mm
